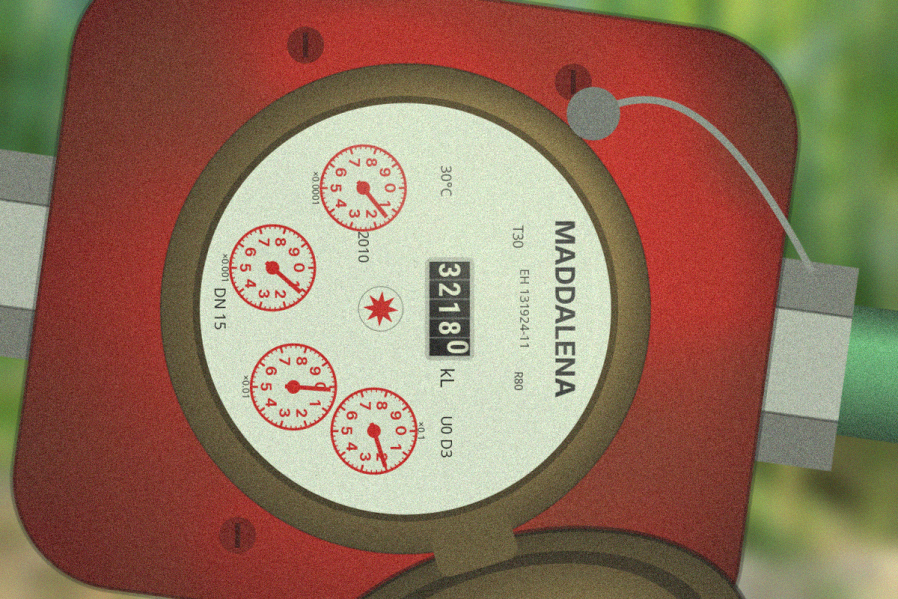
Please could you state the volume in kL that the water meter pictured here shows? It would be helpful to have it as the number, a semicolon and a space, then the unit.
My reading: 32180.2011; kL
